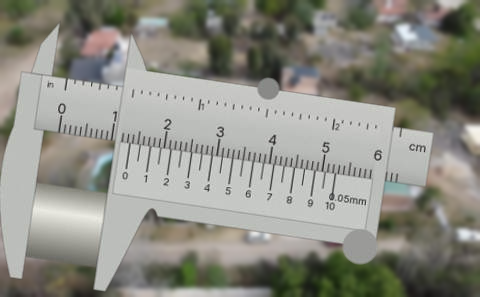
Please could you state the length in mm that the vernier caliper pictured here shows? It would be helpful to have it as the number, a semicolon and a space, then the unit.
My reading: 13.5; mm
